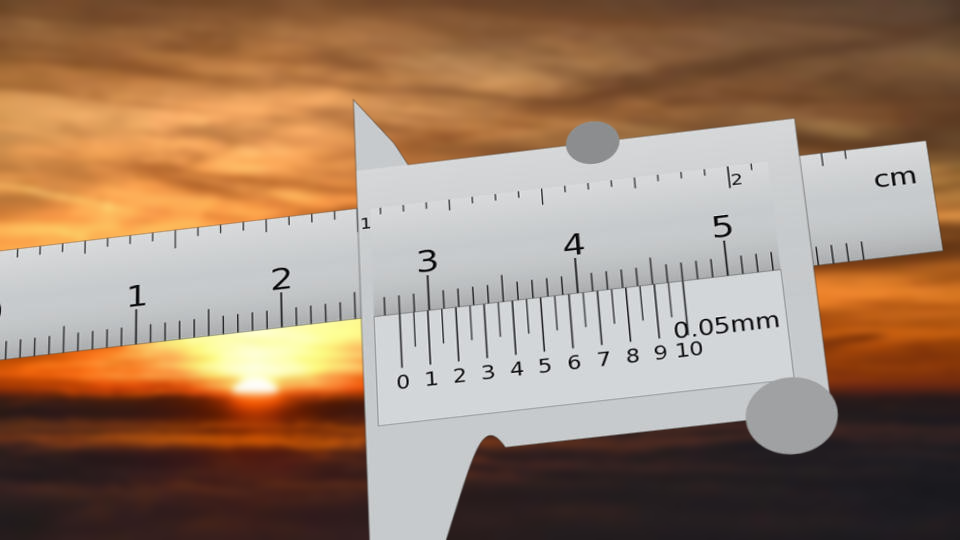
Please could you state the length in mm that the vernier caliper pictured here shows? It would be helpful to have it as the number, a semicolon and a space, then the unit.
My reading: 28.0; mm
